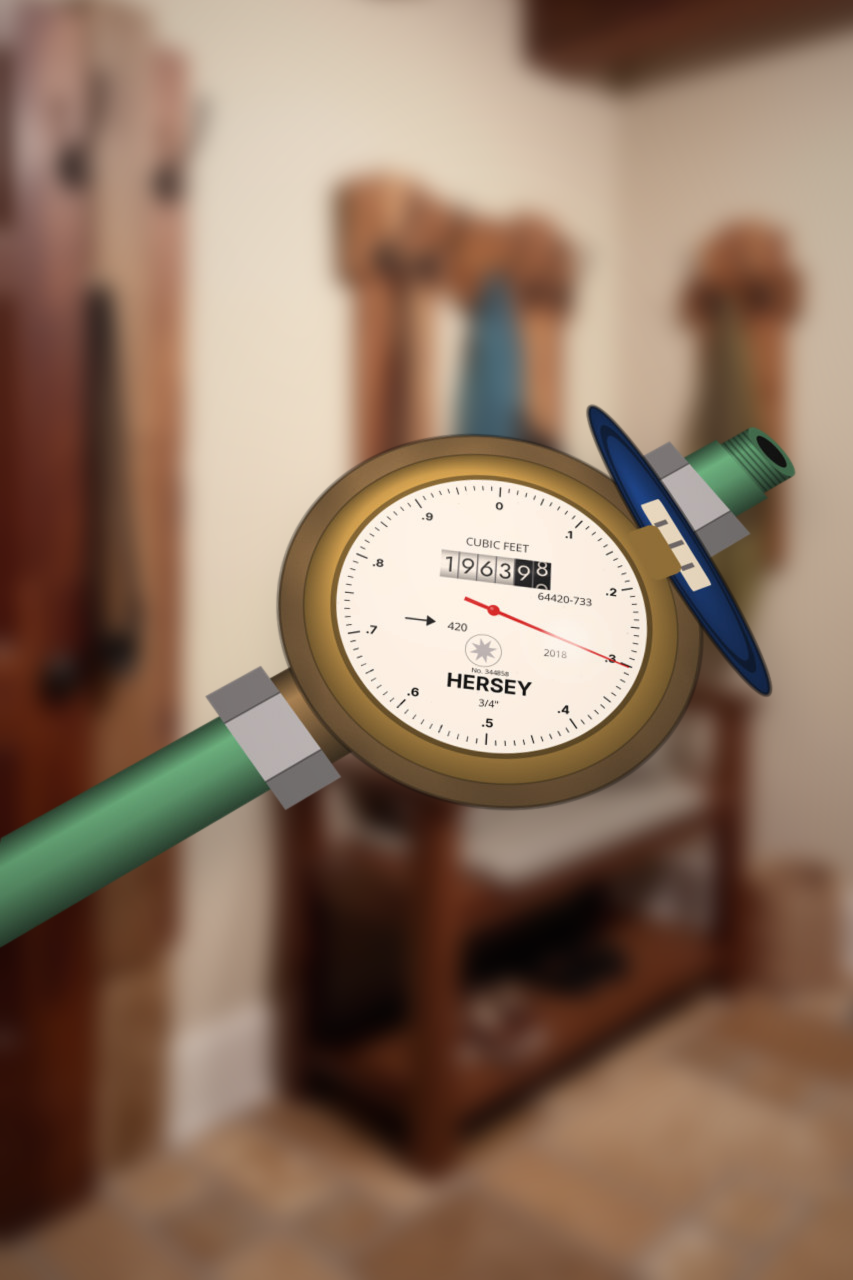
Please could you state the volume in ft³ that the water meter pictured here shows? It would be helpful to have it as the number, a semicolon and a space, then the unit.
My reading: 196398.30; ft³
